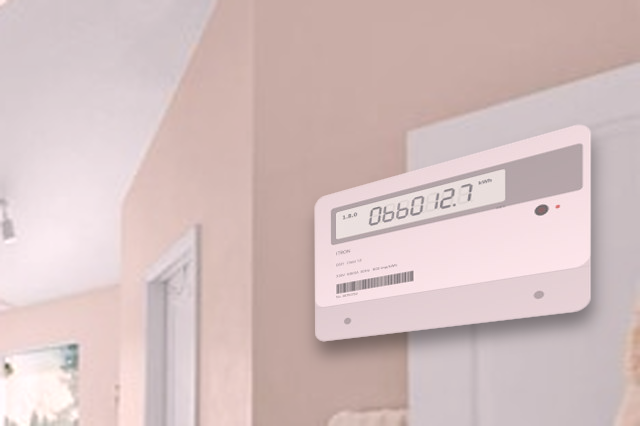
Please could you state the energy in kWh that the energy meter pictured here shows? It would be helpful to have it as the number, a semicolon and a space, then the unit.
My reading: 66012.7; kWh
